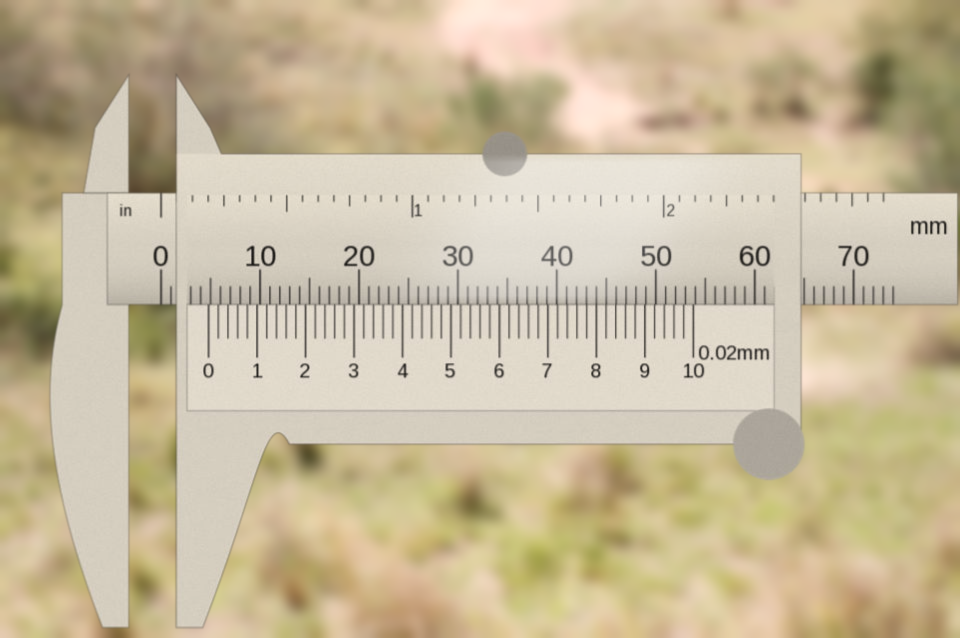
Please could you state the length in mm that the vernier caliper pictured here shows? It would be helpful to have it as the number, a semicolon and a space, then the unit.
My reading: 4.8; mm
